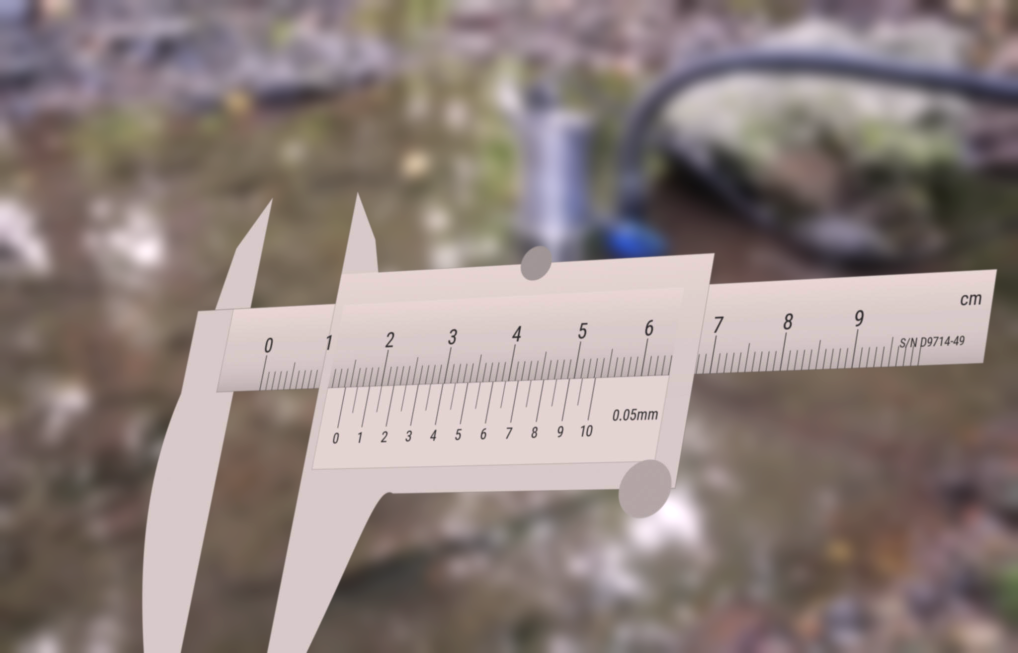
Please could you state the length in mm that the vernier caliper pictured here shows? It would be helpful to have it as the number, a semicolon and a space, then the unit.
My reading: 14.2; mm
